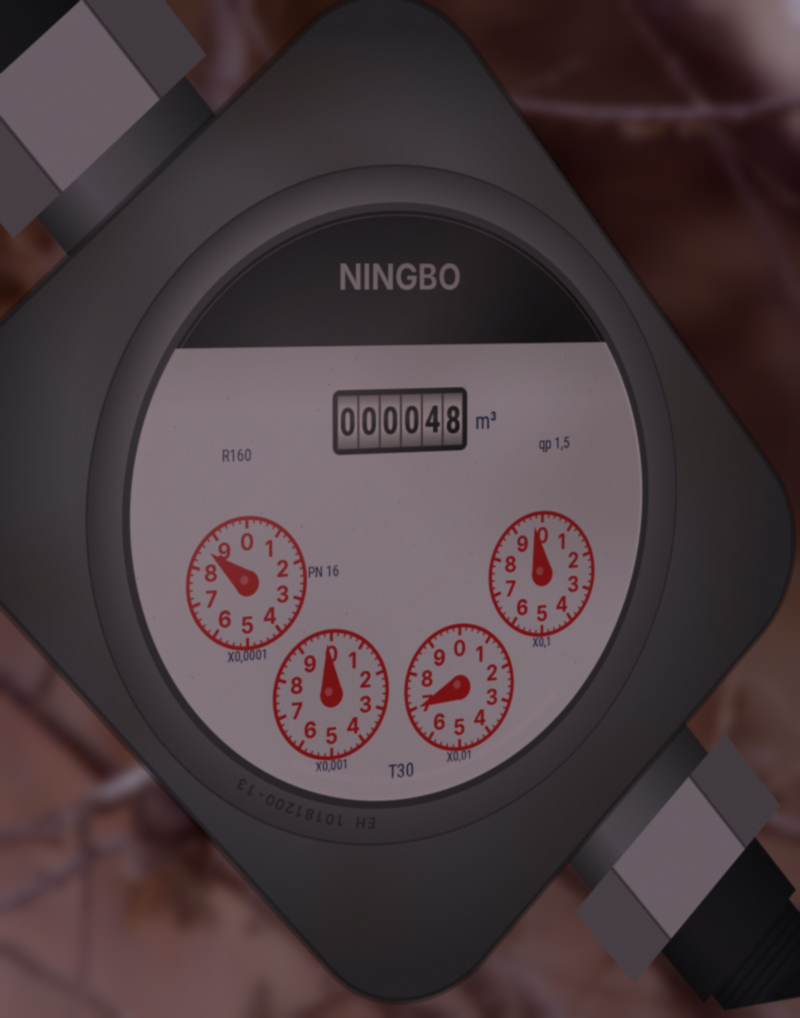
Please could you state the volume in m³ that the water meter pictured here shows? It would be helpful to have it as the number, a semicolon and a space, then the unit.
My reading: 47.9698; m³
